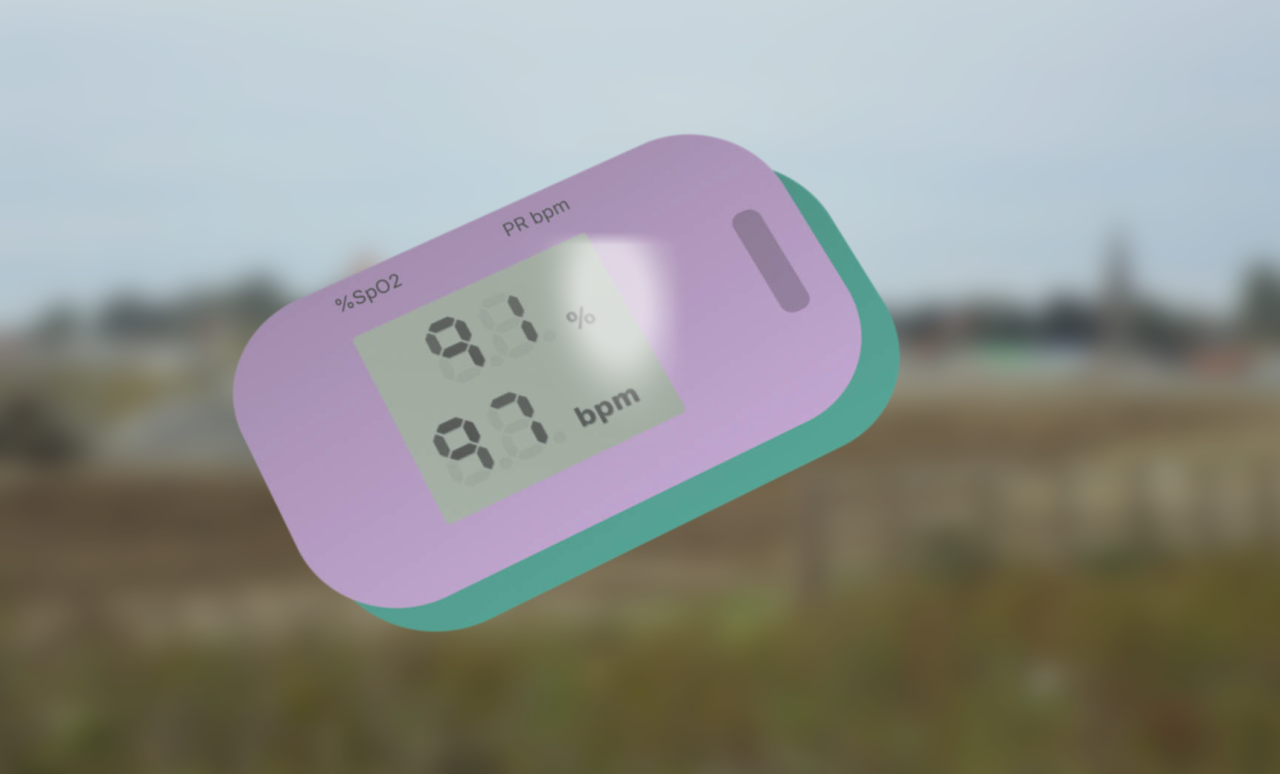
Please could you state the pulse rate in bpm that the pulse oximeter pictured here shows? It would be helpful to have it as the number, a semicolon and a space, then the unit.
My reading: 97; bpm
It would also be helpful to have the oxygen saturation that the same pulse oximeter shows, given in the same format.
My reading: 91; %
